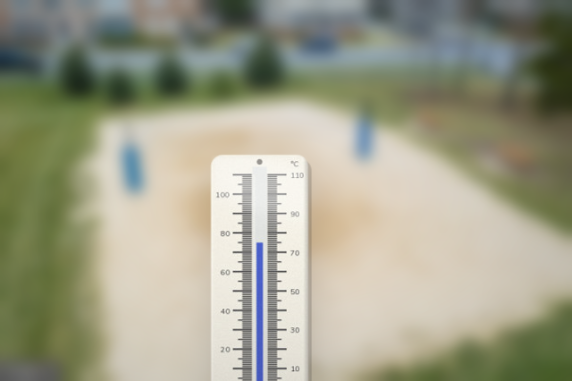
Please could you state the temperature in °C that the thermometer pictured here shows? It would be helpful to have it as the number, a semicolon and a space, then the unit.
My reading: 75; °C
